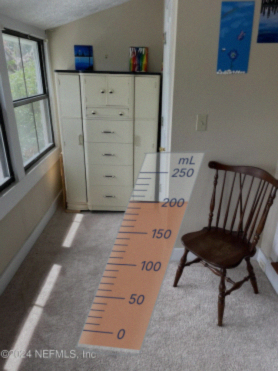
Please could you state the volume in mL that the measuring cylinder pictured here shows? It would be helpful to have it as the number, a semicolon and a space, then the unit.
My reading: 200; mL
